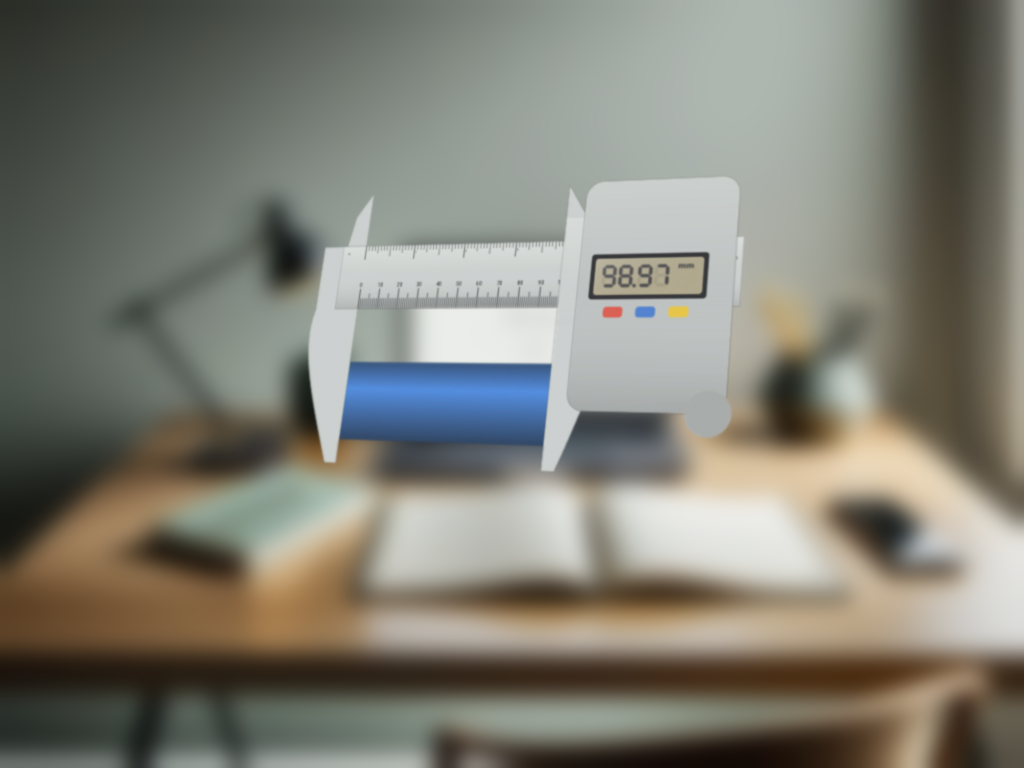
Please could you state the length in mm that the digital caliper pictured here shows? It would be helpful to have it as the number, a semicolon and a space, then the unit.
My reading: 98.97; mm
